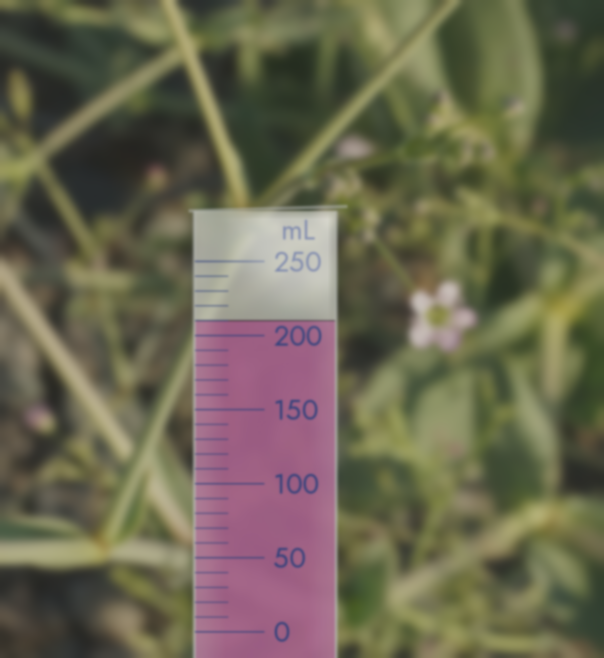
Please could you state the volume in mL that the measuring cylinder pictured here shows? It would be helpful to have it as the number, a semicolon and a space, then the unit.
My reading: 210; mL
